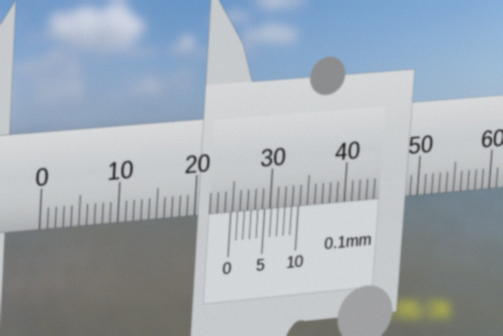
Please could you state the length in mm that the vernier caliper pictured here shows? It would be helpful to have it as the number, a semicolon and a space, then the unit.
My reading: 24.8; mm
